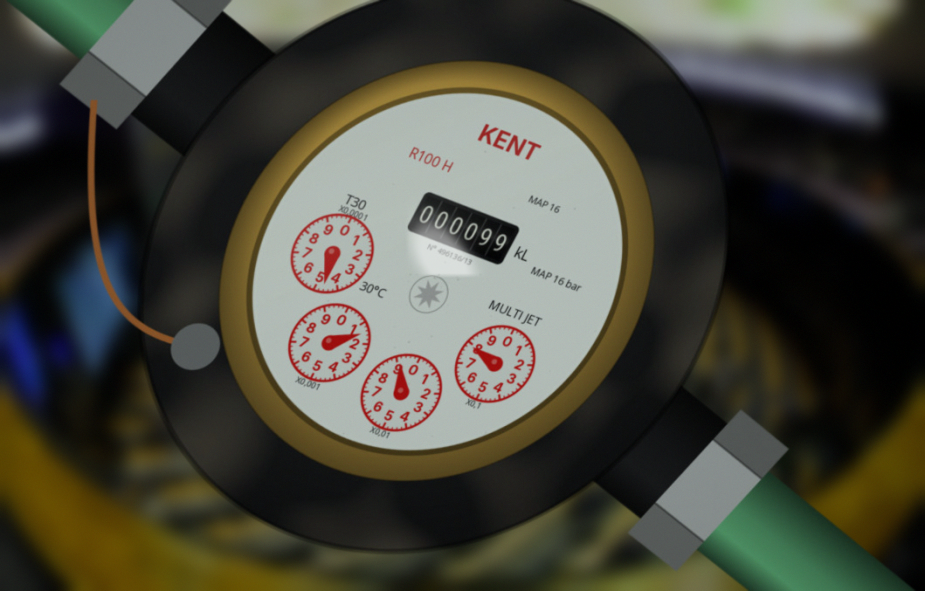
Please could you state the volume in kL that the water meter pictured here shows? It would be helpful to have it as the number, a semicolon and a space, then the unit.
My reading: 99.7914; kL
